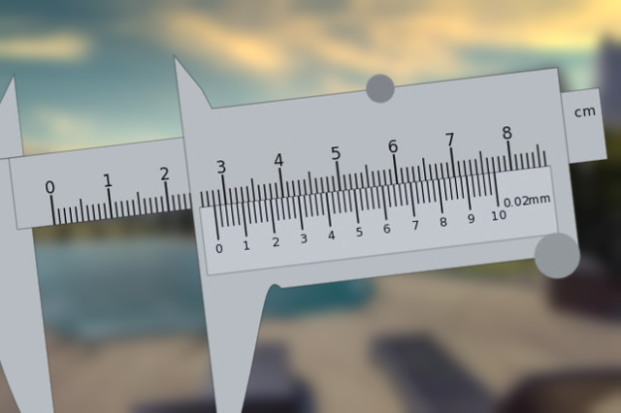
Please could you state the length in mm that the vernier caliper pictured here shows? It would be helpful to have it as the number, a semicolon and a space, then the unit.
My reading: 28.0; mm
